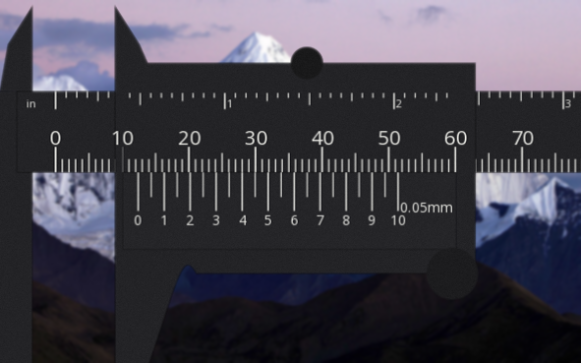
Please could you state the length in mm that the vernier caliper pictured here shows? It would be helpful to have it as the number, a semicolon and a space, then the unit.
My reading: 12.4; mm
